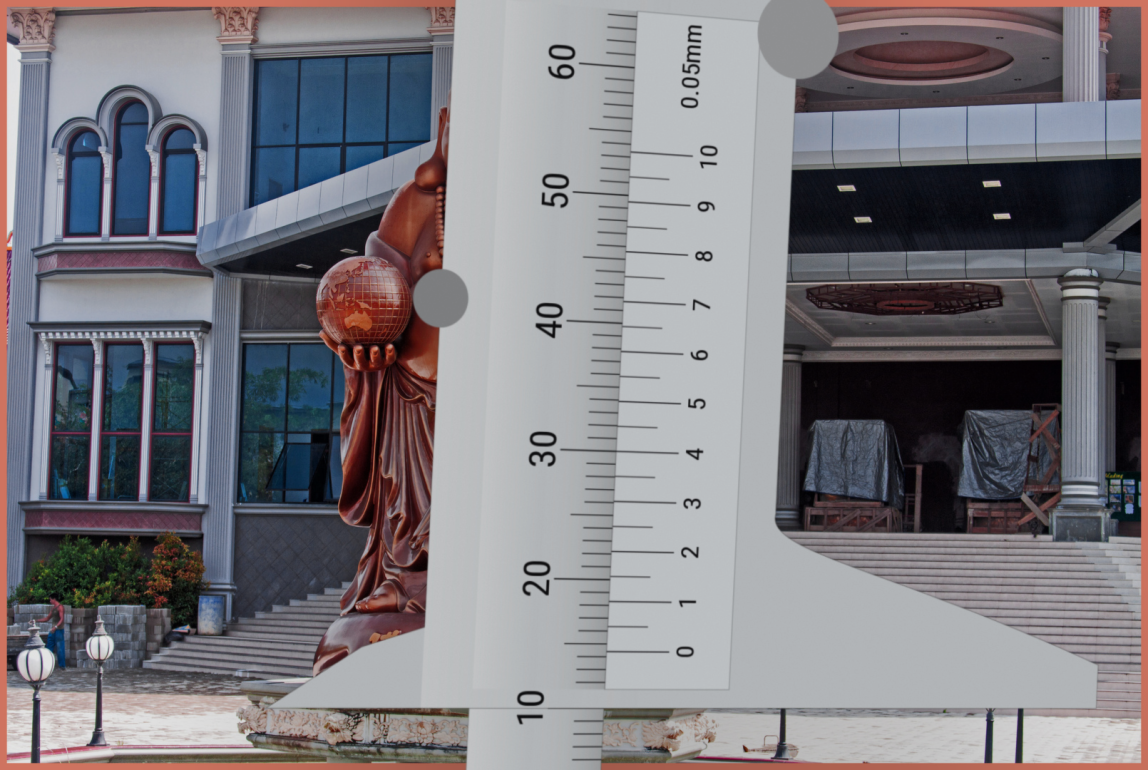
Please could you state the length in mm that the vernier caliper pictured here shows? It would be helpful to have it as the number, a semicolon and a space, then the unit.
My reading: 14.4; mm
